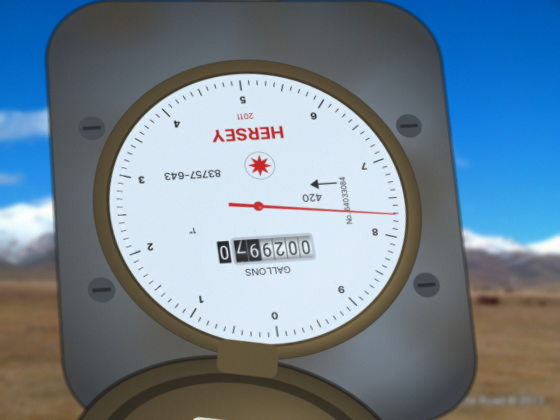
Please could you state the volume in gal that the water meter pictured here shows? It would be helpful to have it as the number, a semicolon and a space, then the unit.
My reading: 29967.7; gal
